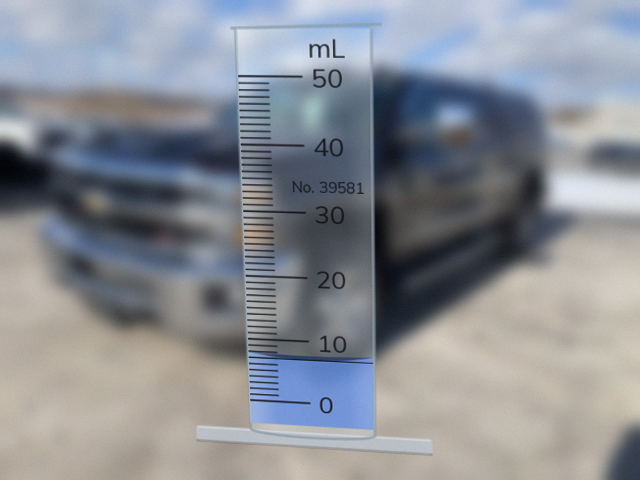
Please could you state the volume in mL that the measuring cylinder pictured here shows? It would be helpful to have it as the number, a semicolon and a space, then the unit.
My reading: 7; mL
